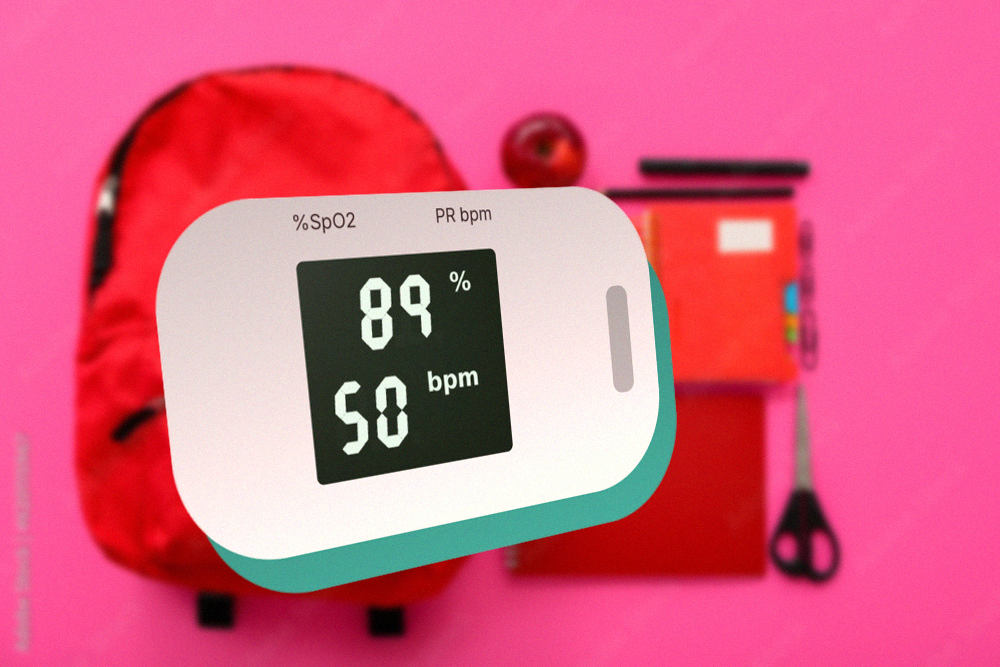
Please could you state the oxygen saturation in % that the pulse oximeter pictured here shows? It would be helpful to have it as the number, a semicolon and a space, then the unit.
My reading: 89; %
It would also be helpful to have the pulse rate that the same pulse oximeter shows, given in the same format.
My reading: 50; bpm
